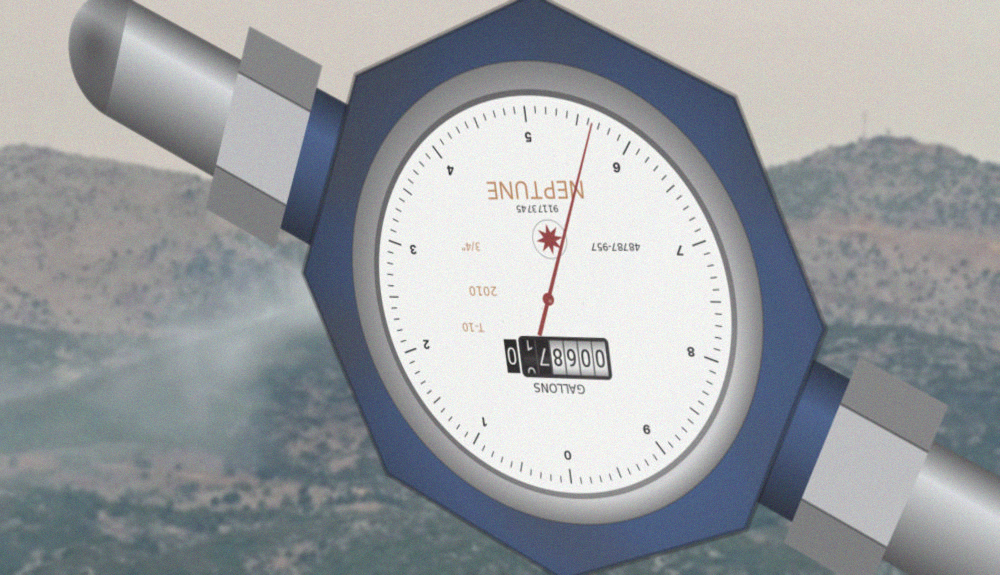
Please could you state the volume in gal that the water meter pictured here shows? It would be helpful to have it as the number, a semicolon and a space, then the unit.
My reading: 68705.6; gal
